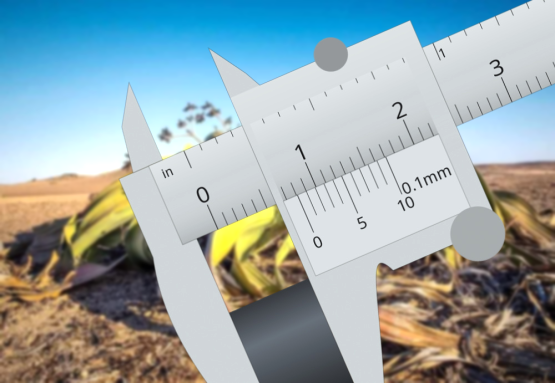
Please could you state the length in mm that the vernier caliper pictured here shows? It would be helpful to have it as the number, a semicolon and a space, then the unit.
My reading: 8.1; mm
